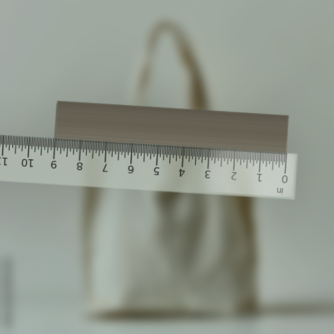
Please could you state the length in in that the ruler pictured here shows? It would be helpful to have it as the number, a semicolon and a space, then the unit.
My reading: 9; in
